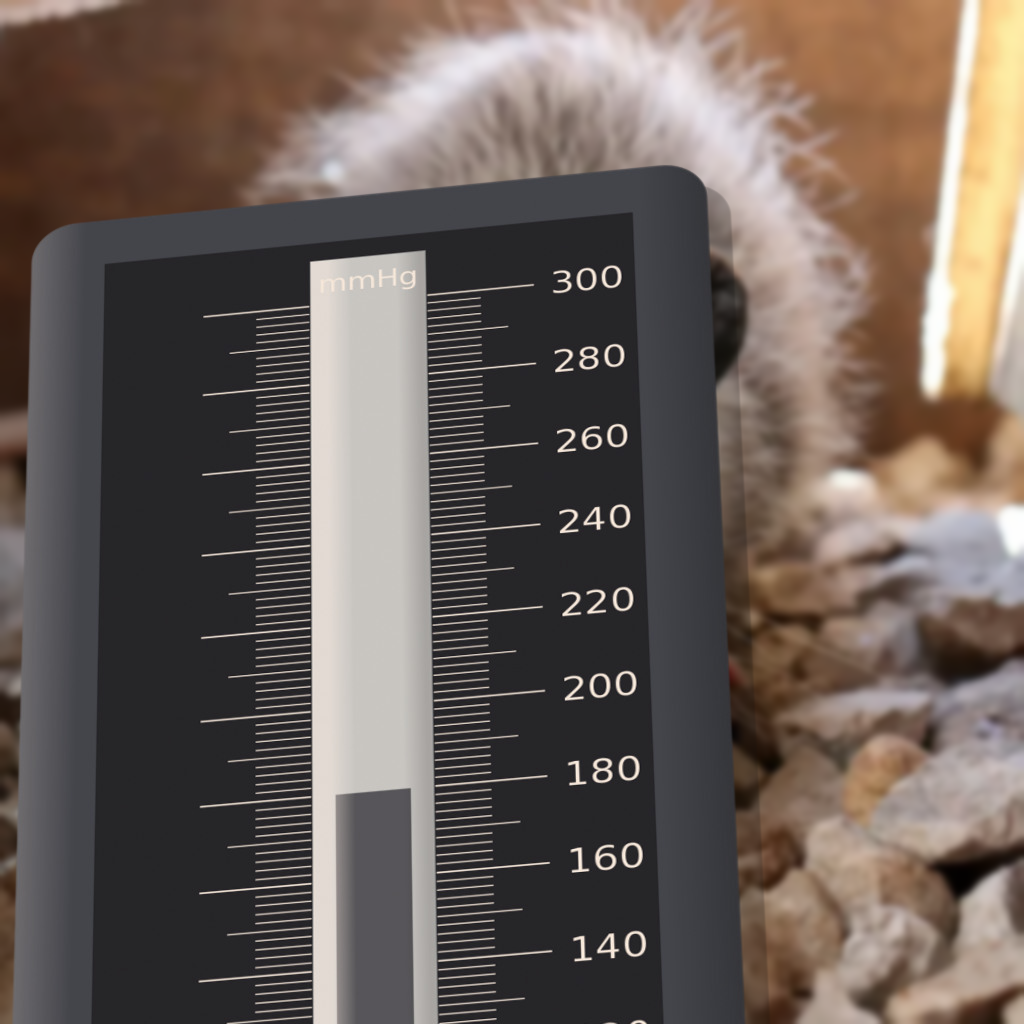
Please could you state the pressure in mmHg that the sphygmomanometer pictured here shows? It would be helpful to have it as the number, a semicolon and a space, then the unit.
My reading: 180; mmHg
